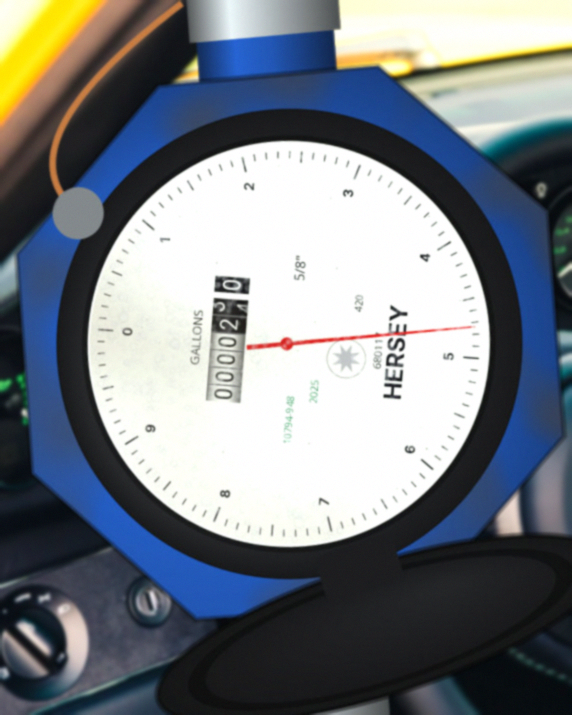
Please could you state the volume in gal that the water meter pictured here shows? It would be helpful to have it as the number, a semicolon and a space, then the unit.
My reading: 234.7; gal
